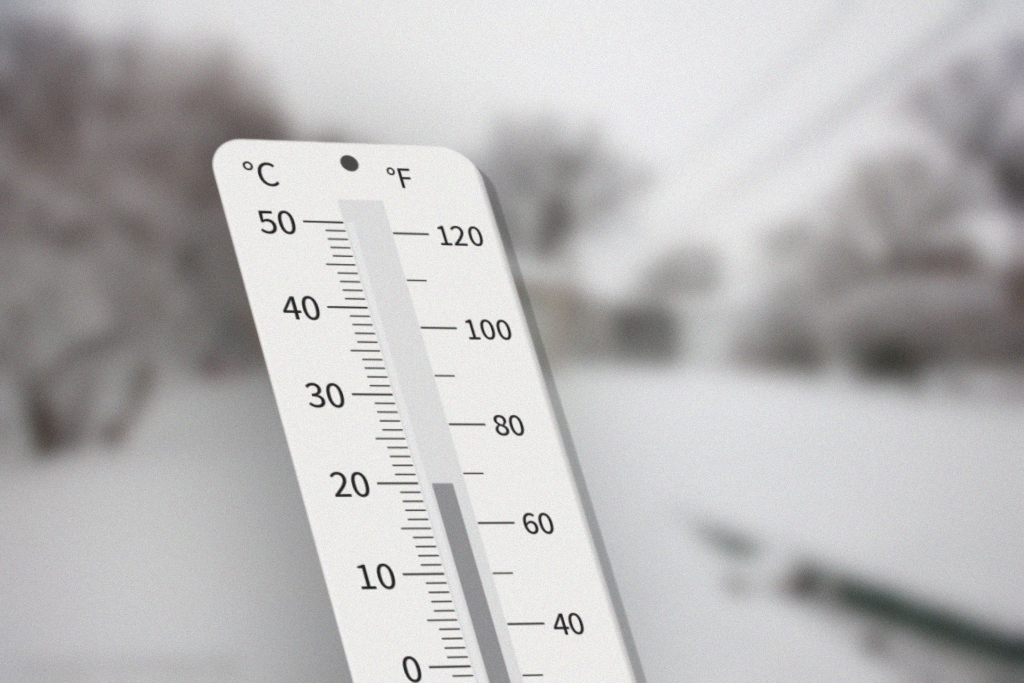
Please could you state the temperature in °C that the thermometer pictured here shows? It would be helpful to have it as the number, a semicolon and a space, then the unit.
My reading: 20; °C
